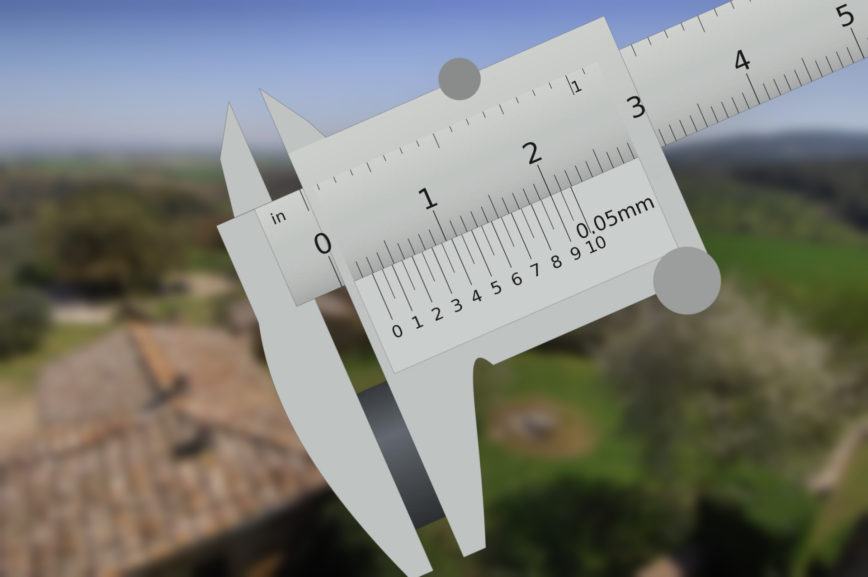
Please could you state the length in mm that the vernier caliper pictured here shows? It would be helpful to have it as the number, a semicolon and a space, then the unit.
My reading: 2.9; mm
